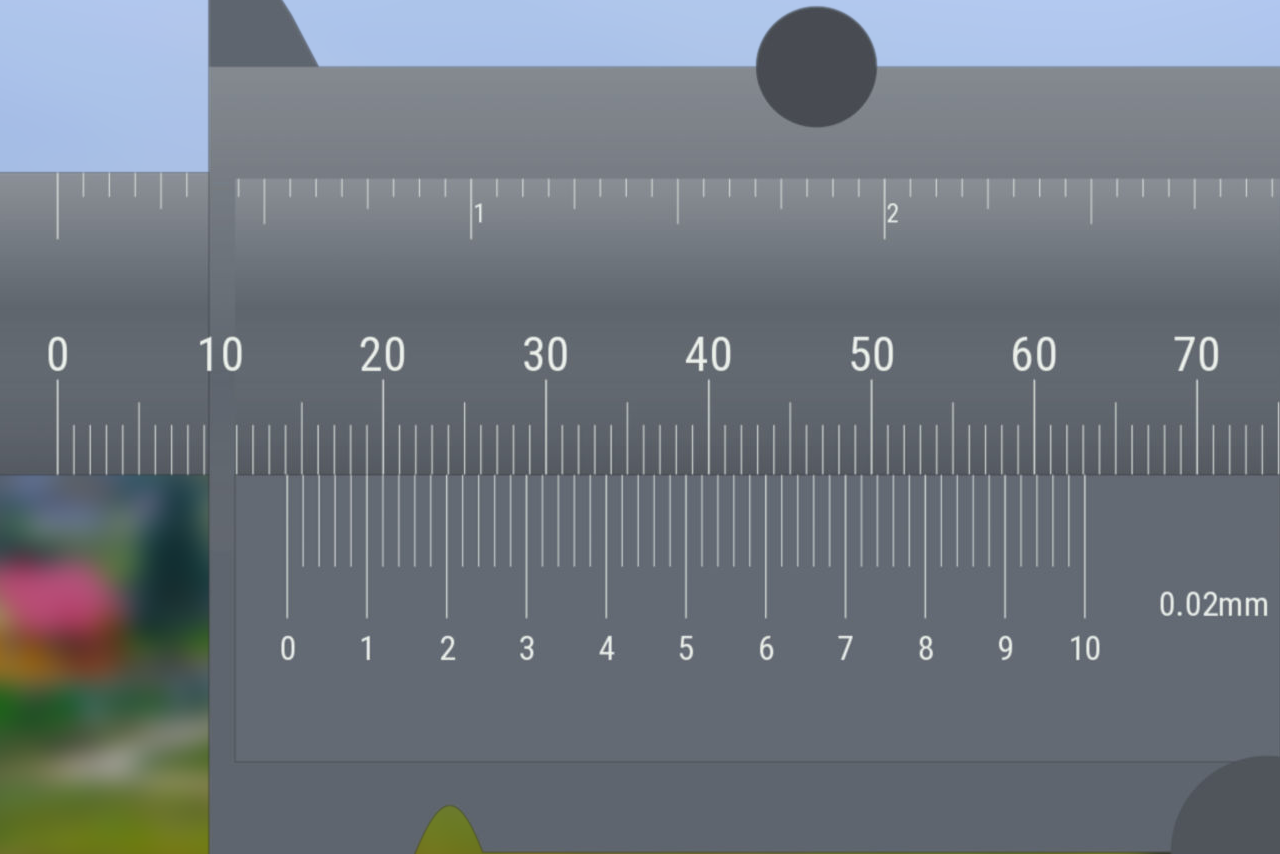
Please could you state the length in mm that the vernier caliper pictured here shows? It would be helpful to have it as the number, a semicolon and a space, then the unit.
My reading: 14.1; mm
